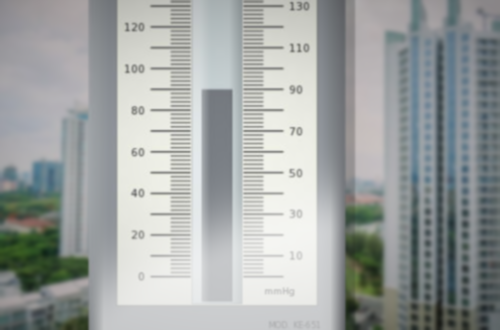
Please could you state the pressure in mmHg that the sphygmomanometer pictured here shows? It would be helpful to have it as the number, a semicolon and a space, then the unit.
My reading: 90; mmHg
